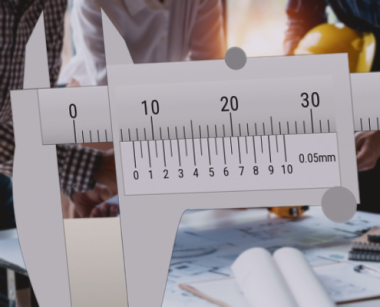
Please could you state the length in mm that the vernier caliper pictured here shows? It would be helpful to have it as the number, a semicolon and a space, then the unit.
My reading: 7.4; mm
